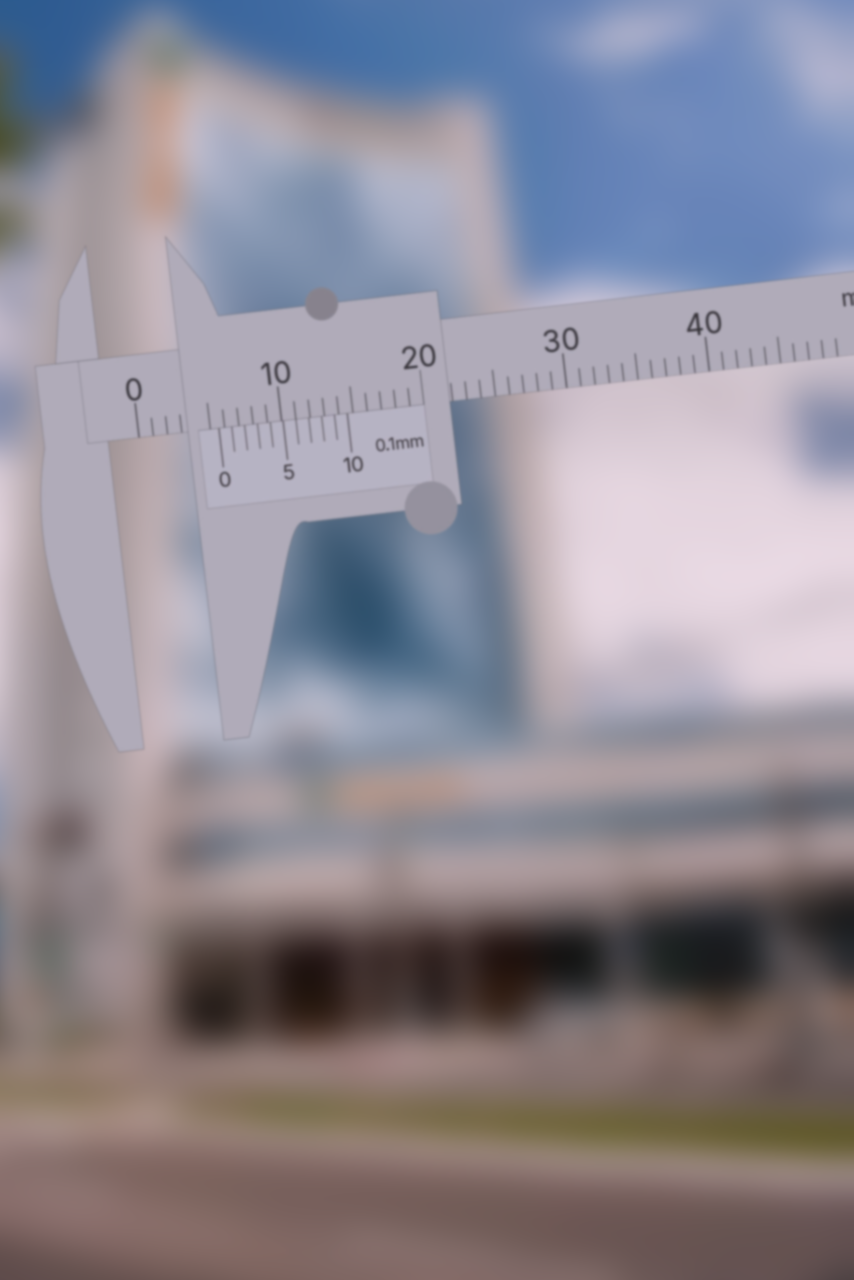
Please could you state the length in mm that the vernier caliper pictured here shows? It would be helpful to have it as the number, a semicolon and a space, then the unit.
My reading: 5.6; mm
